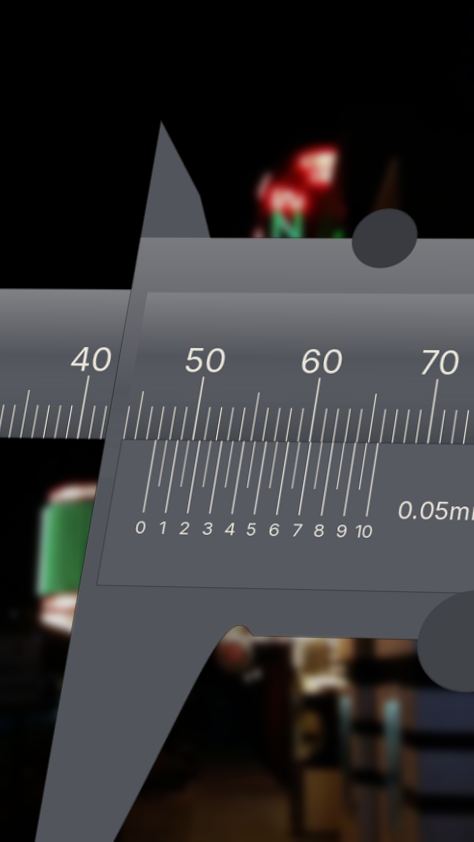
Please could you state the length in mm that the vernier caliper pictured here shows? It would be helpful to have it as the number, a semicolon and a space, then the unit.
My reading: 46.8; mm
